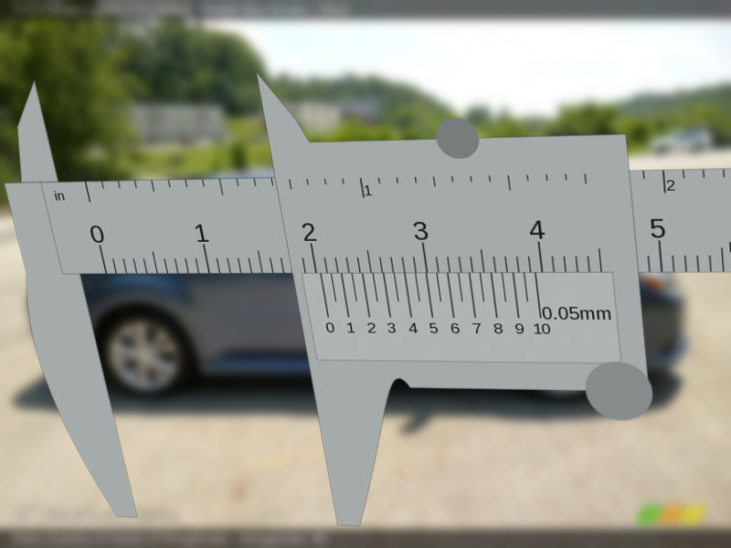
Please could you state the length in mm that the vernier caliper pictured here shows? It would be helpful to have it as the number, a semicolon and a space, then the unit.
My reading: 20.4; mm
